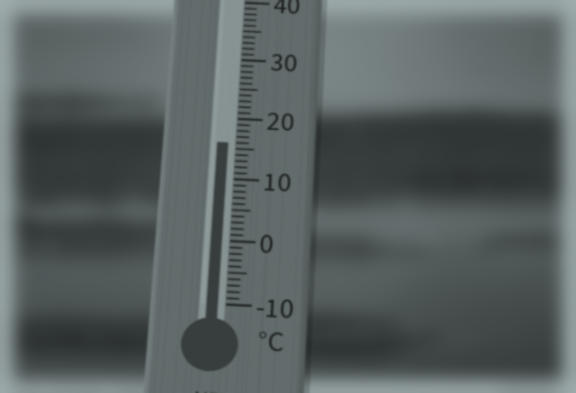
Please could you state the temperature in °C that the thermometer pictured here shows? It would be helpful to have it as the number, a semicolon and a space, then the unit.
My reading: 16; °C
